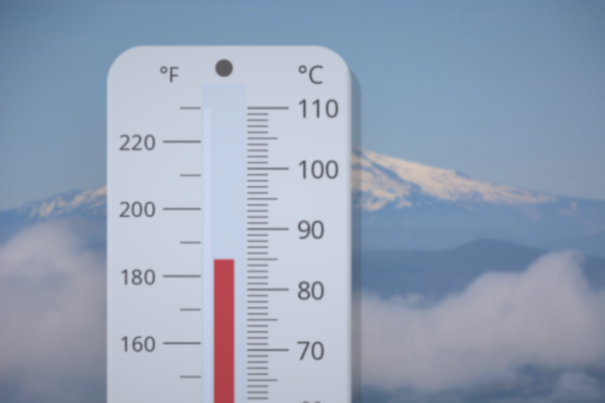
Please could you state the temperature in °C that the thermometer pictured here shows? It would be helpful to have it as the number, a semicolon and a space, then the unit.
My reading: 85; °C
